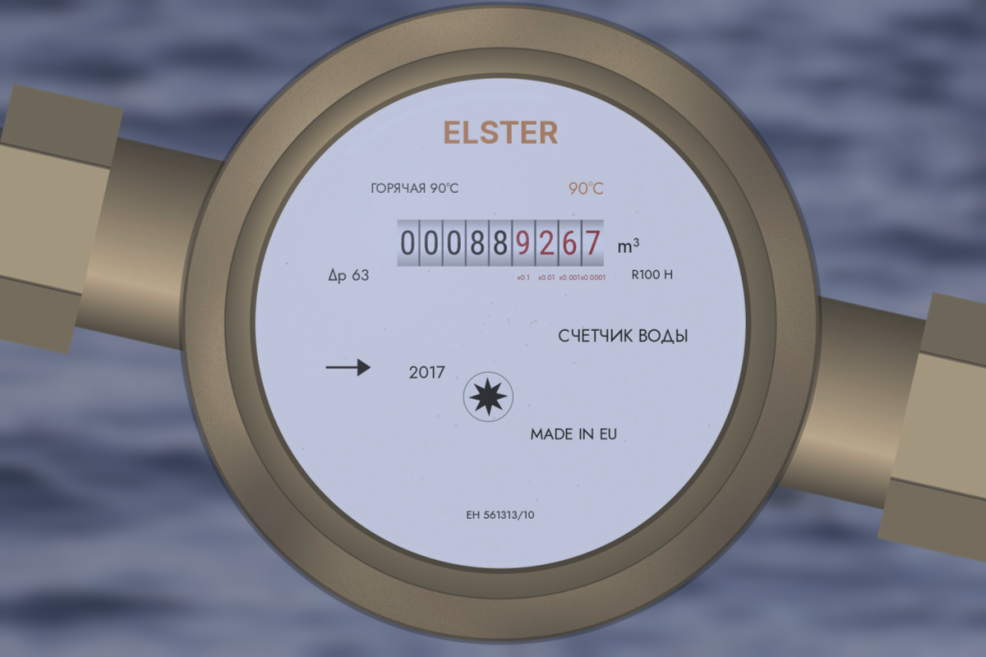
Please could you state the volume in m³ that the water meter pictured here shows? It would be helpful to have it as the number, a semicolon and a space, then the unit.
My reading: 88.9267; m³
